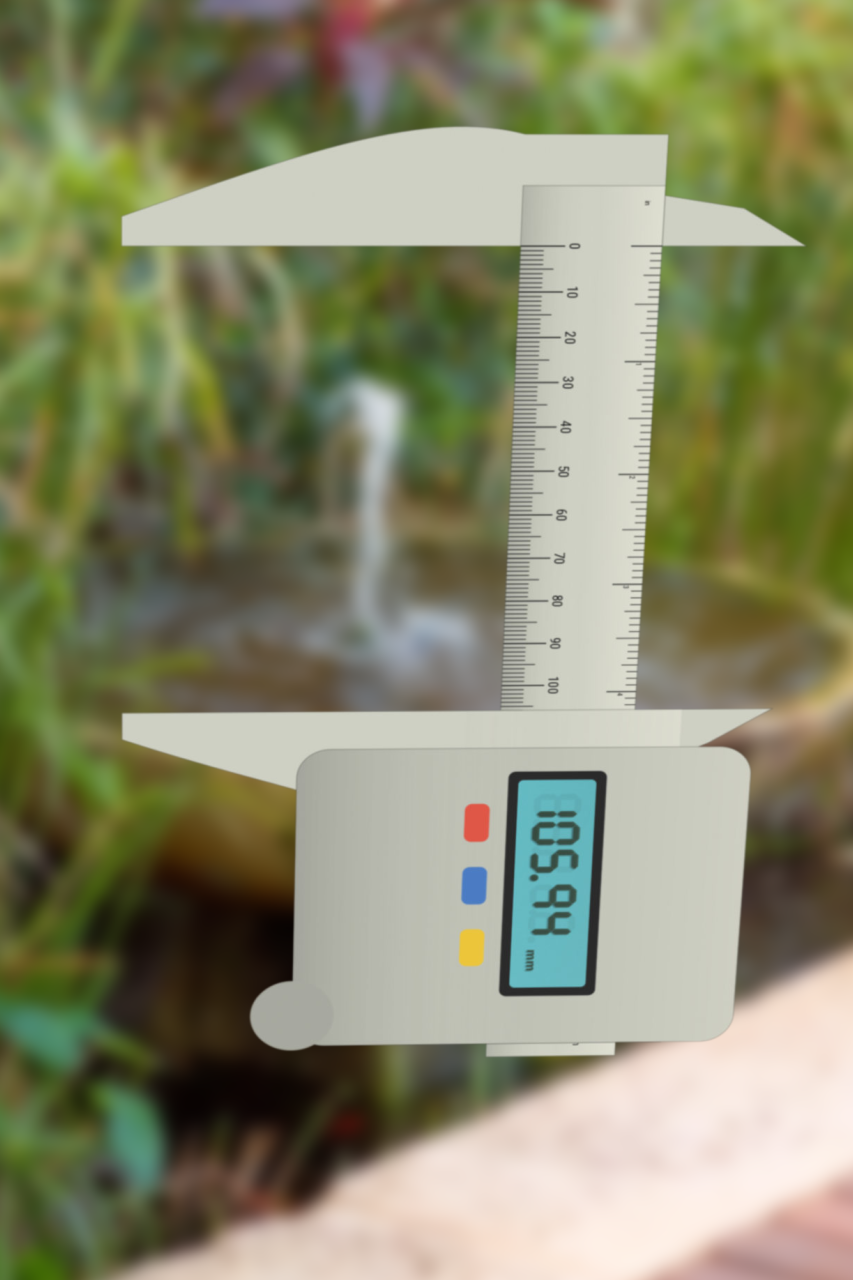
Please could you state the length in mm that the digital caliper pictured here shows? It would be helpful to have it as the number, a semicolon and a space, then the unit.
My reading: 105.94; mm
